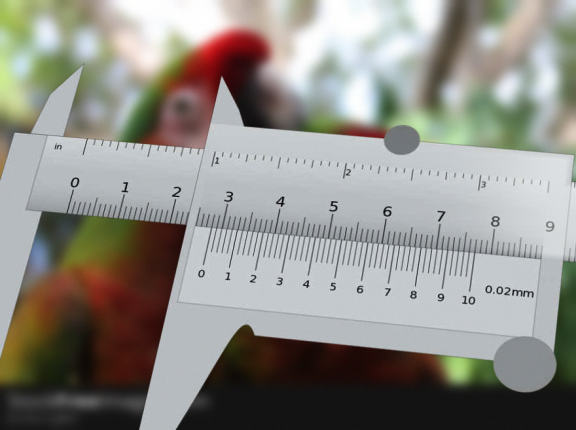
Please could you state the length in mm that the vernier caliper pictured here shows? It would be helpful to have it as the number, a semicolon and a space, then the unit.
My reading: 28.0; mm
